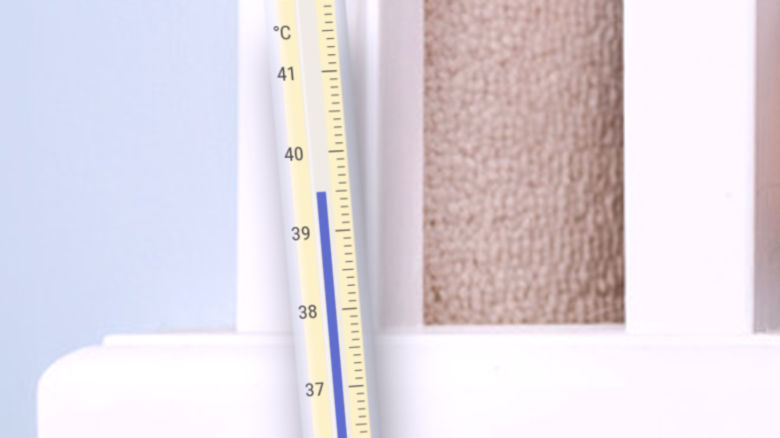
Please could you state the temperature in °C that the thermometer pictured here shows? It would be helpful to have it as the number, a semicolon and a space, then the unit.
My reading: 39.5; °C
